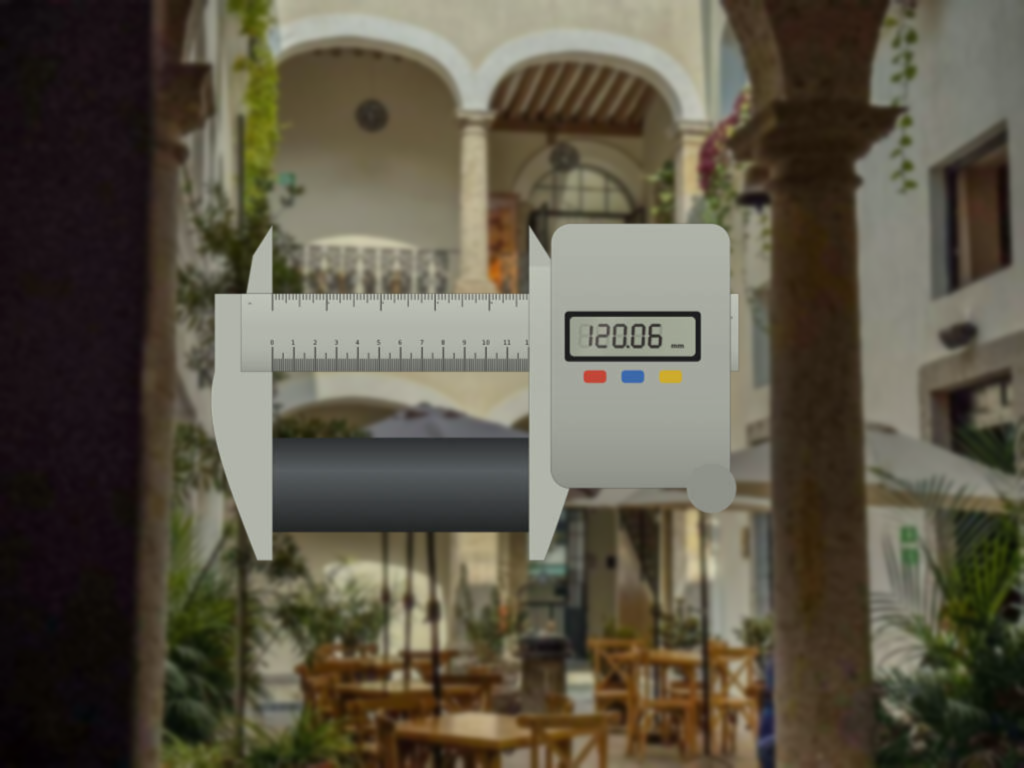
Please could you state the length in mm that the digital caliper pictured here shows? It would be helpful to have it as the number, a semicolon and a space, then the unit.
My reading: 120.06; mm
